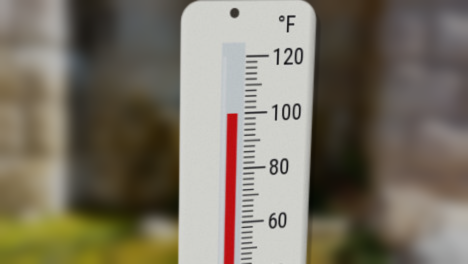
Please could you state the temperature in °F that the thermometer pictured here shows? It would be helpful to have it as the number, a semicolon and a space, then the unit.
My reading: 100; °F
